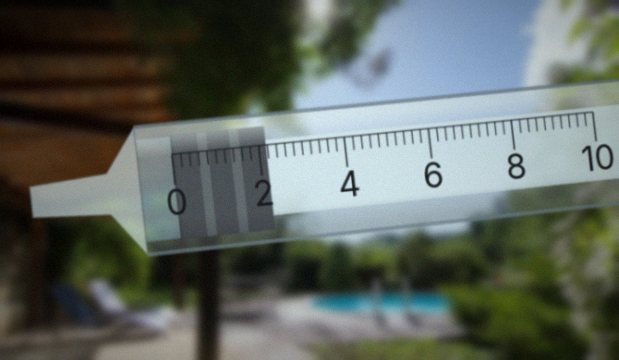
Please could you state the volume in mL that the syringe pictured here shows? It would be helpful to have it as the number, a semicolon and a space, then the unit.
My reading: 0; mL
